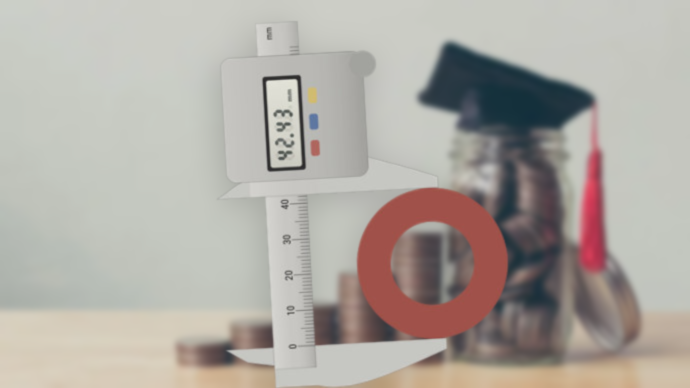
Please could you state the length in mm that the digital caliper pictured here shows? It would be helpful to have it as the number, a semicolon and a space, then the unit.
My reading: 42.43; mm
